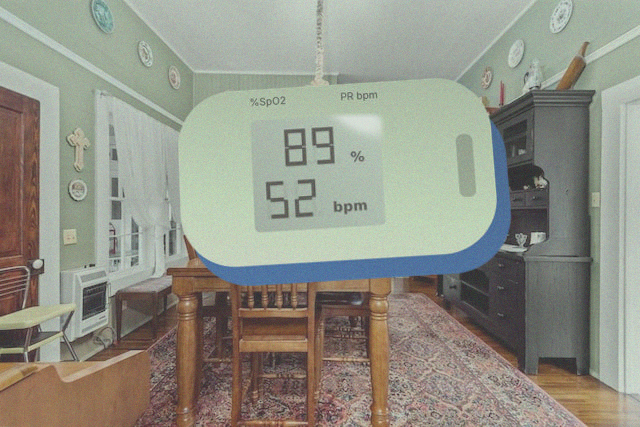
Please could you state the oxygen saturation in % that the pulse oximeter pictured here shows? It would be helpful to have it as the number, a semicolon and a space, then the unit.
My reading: 89; %
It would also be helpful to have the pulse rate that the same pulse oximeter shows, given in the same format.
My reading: 52; bpm
